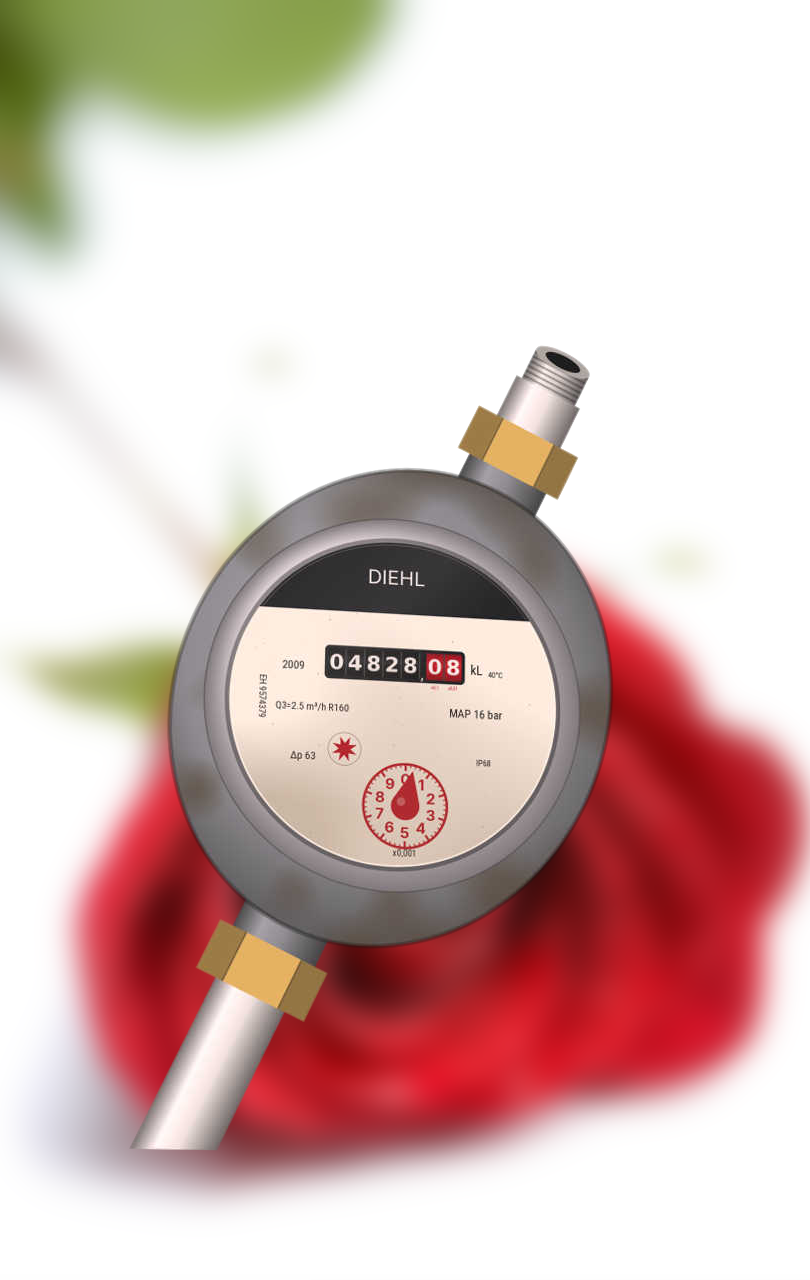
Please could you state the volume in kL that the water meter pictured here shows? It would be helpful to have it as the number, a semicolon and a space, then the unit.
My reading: 4828.080; kL
